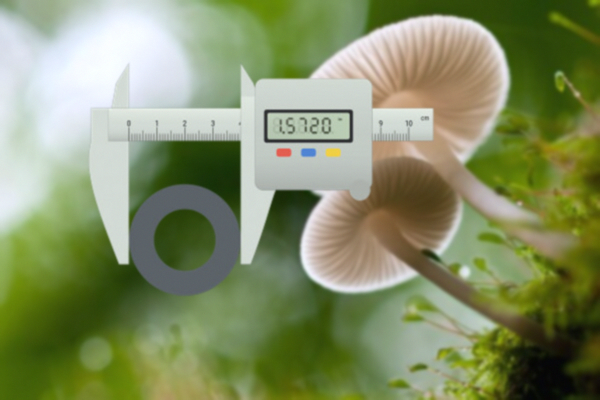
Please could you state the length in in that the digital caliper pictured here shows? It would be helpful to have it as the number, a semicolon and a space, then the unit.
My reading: 1.5720; in
